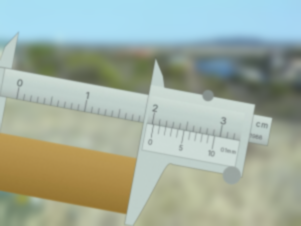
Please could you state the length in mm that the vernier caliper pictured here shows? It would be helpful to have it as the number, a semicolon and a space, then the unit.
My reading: 20.2; mm
